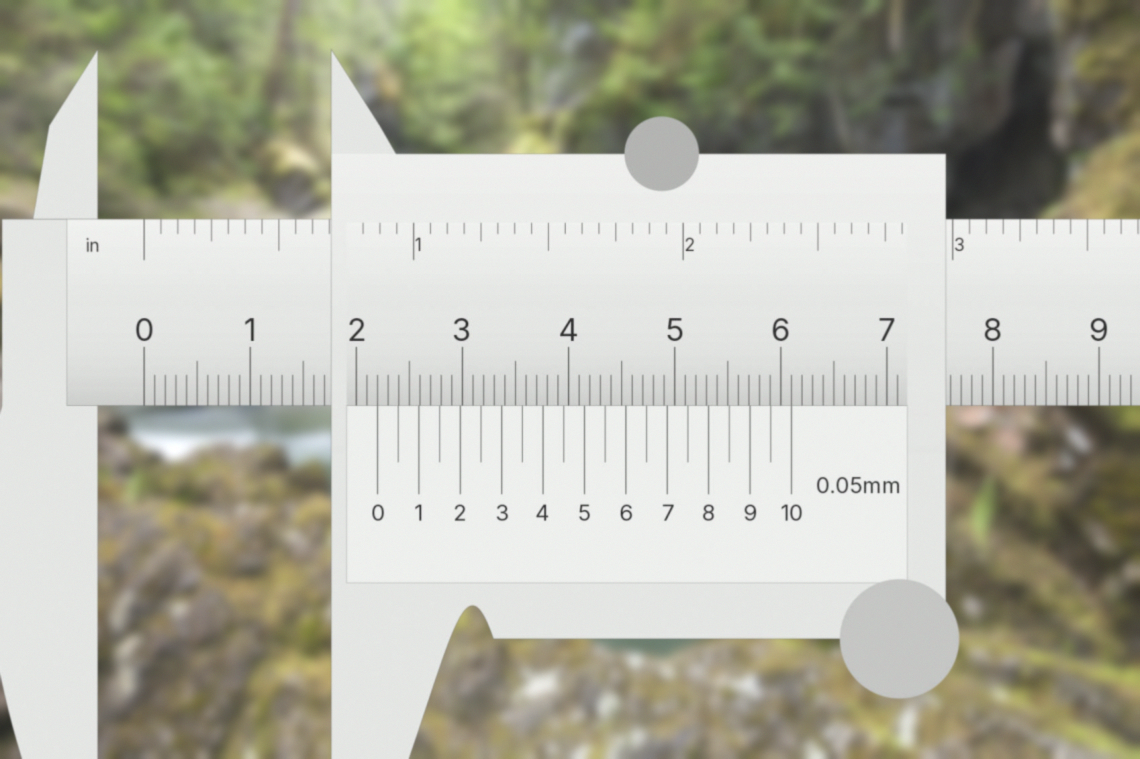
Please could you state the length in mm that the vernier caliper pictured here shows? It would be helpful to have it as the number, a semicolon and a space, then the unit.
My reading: 22.0; mm
